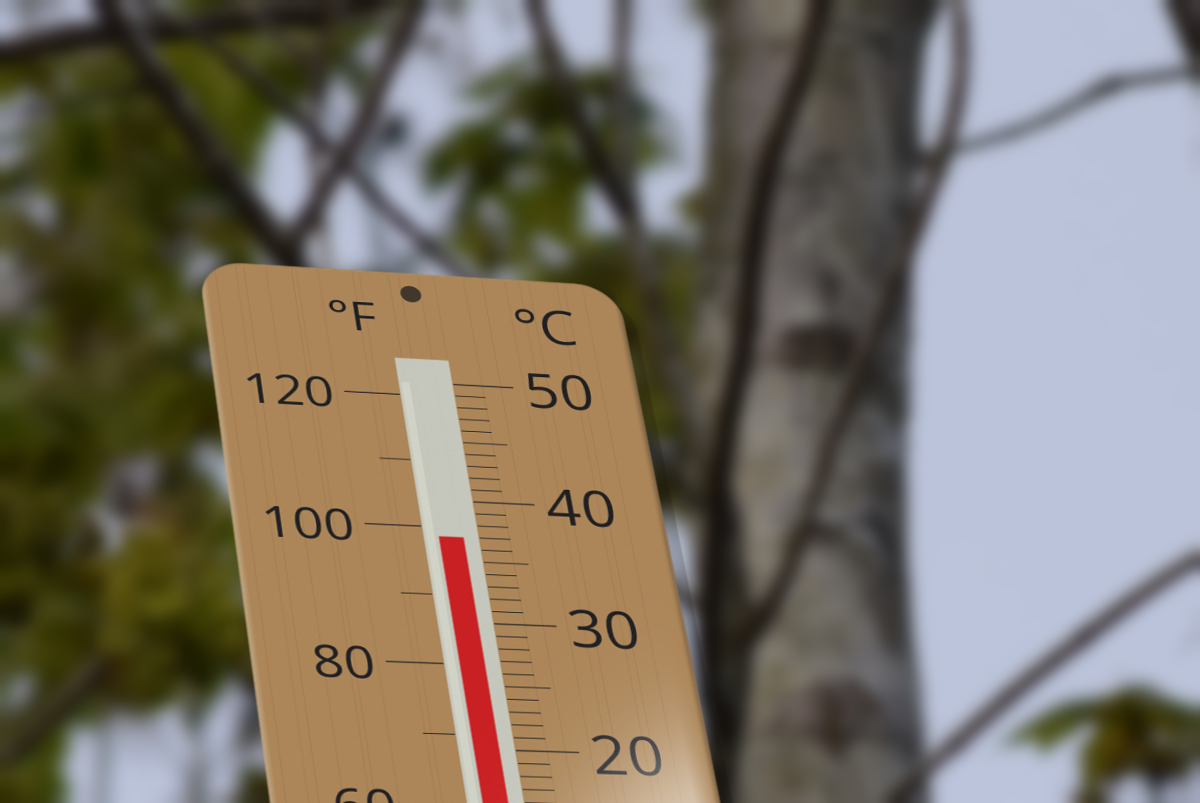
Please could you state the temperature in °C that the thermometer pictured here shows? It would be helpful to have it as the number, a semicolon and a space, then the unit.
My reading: 37; °C
